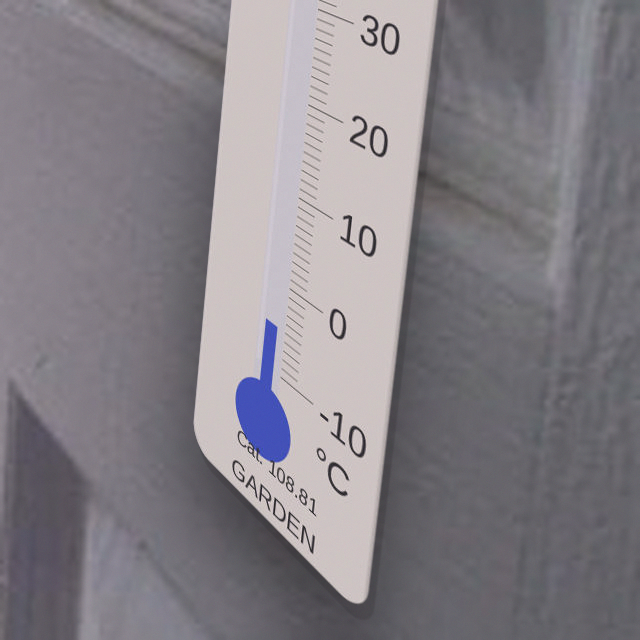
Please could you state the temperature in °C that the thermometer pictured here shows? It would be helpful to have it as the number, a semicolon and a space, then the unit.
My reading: -5; °C
